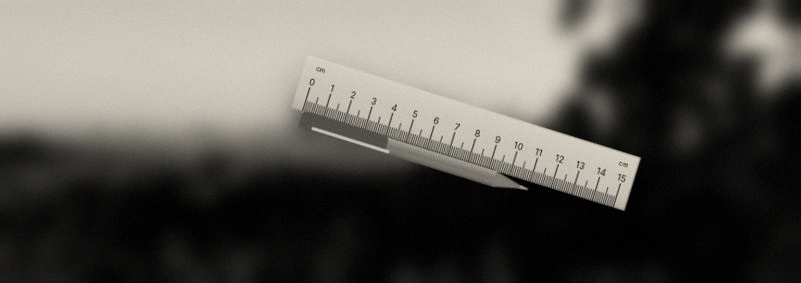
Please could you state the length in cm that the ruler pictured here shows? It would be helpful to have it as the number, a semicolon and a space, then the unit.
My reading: 11; cm
